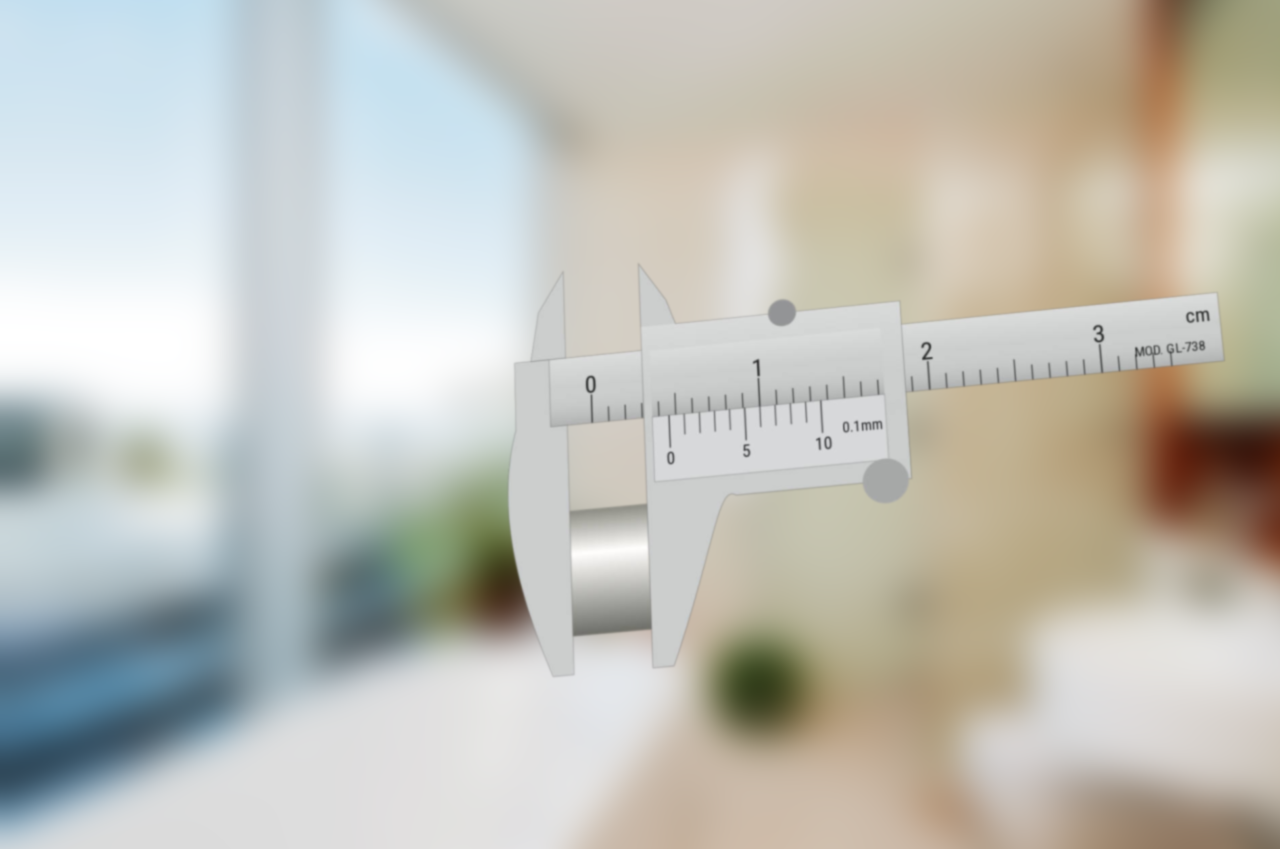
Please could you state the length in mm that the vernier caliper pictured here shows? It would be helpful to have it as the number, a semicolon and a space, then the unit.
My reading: 4.6; mm
